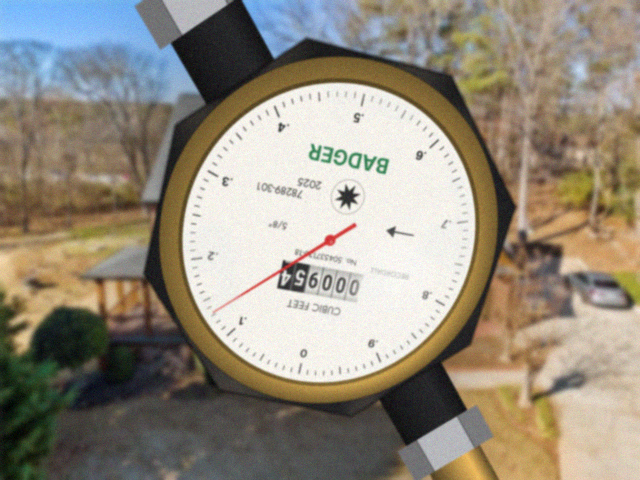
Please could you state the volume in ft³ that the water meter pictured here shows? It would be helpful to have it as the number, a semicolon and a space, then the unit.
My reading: 954.13; ft³
